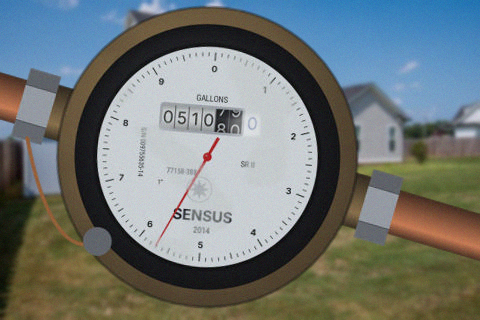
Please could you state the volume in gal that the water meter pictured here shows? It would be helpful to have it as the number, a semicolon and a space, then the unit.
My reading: 510795.7; gal
